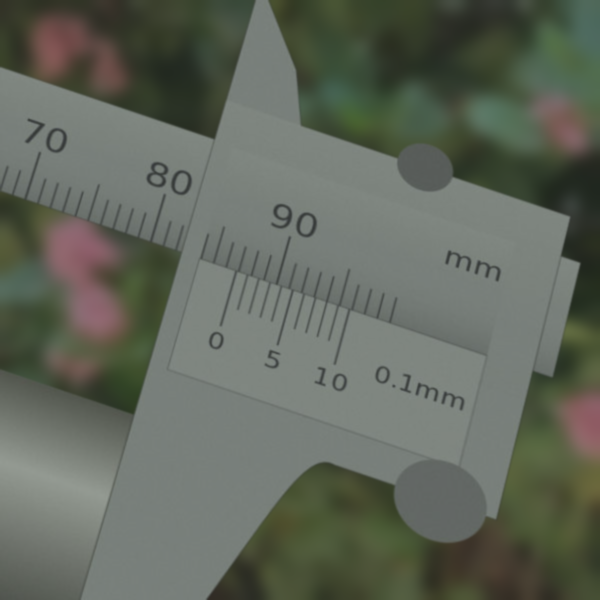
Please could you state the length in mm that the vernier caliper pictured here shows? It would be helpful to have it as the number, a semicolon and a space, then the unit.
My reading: 86.8; mm
